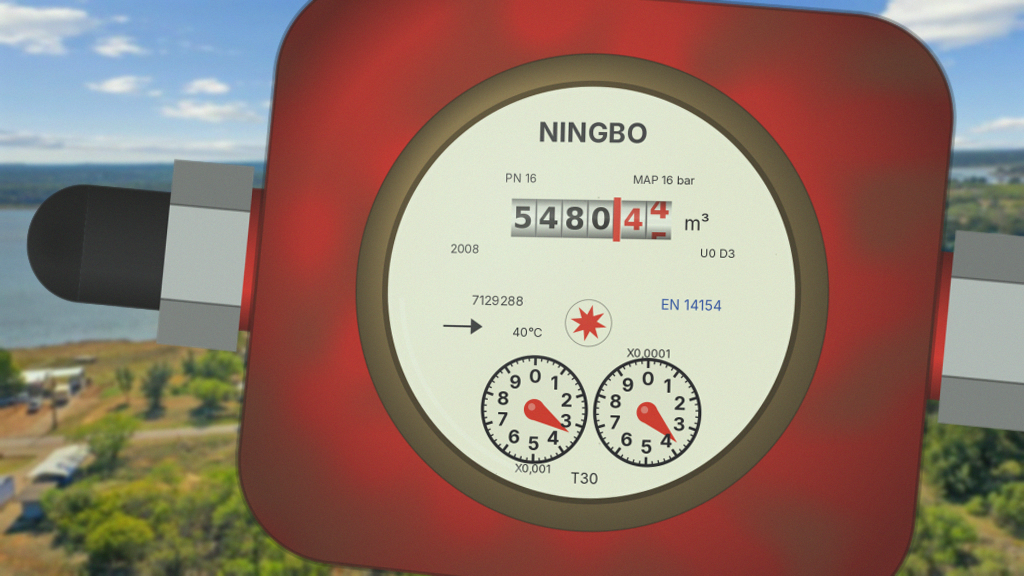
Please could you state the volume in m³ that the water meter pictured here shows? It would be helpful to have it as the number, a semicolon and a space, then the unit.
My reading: 5480.4433; m³
